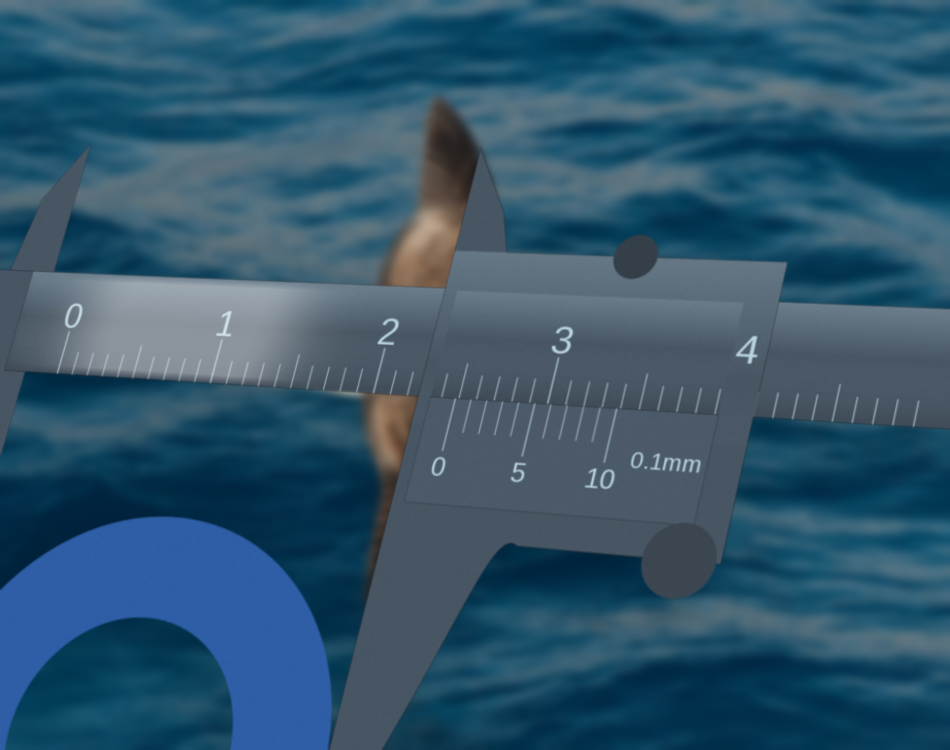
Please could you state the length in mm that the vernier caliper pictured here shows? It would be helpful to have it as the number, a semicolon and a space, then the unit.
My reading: 24.8; mm
